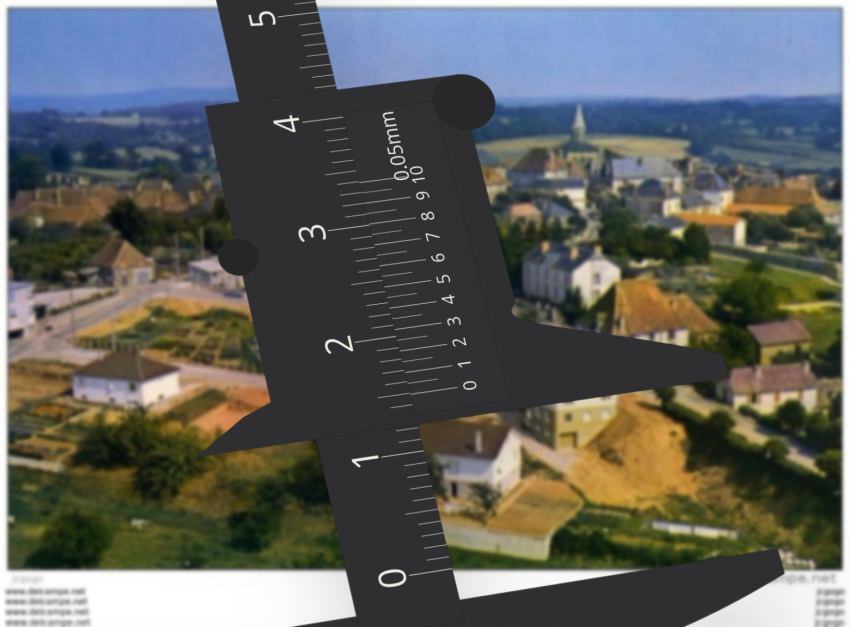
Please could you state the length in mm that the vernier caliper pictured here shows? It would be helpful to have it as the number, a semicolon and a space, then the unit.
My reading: 14.9; mm
